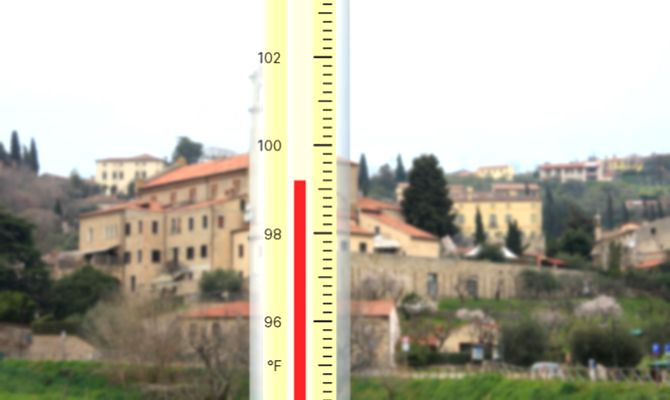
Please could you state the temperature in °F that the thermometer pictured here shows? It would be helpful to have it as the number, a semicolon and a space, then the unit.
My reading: 99.2; °F
